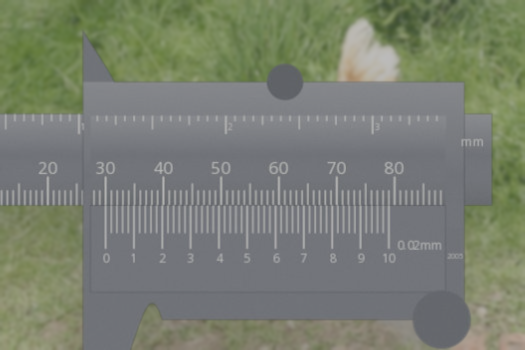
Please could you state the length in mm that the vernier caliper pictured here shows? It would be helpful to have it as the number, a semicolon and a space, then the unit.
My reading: 30.0; mm
